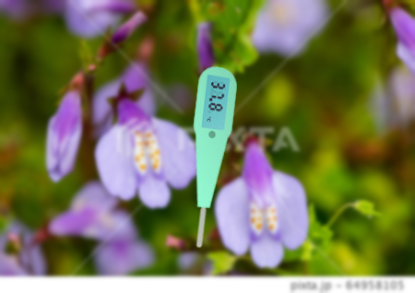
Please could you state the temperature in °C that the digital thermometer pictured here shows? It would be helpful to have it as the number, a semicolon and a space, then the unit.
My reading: 37.8; °C
